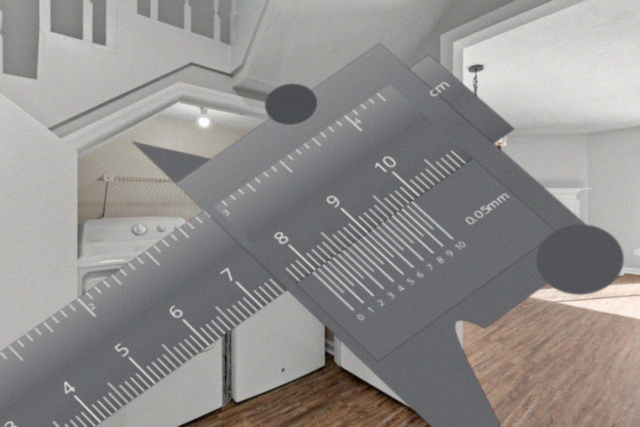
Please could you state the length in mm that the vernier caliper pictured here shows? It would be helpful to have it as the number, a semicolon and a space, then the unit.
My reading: 79.5; mm
